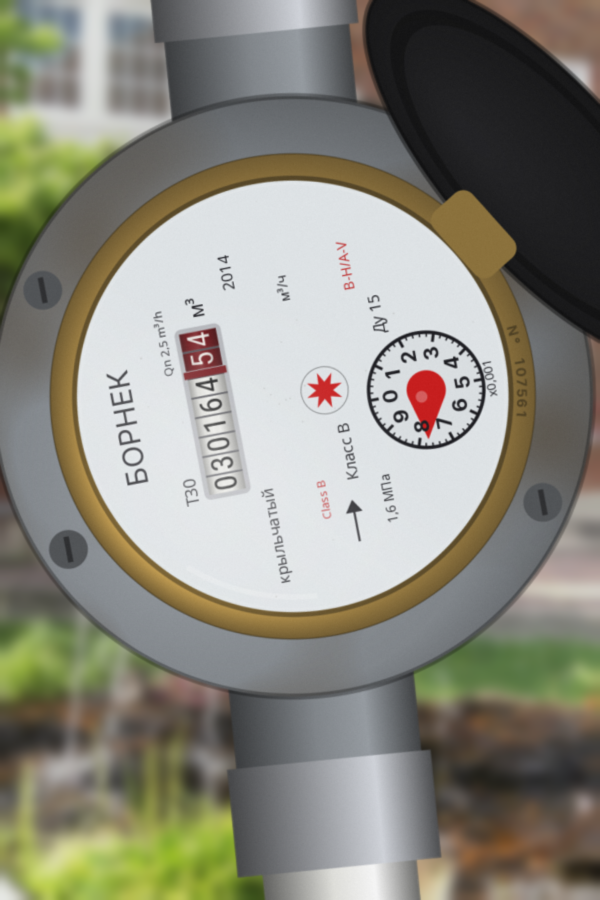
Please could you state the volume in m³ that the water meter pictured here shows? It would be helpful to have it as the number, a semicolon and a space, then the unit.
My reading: 30164.547; m³
